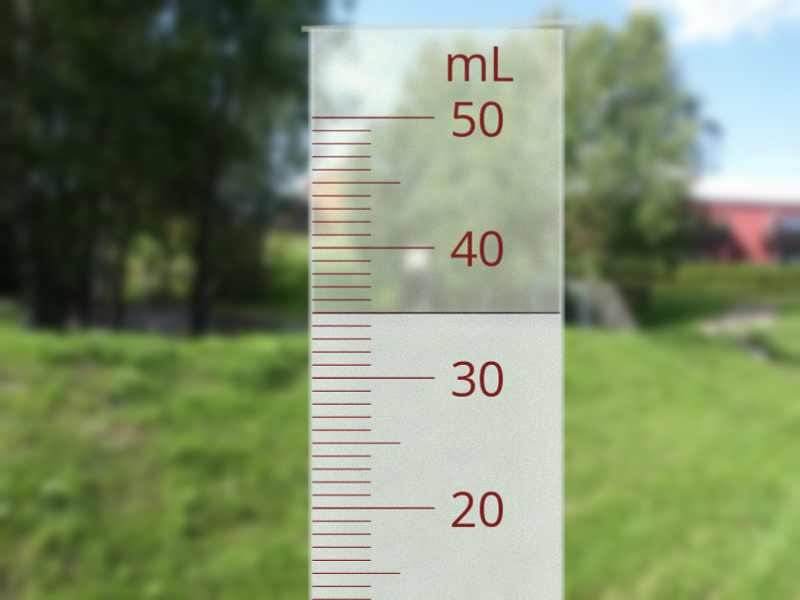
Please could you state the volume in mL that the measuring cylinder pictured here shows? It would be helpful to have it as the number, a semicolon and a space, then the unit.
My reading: 35; mL
